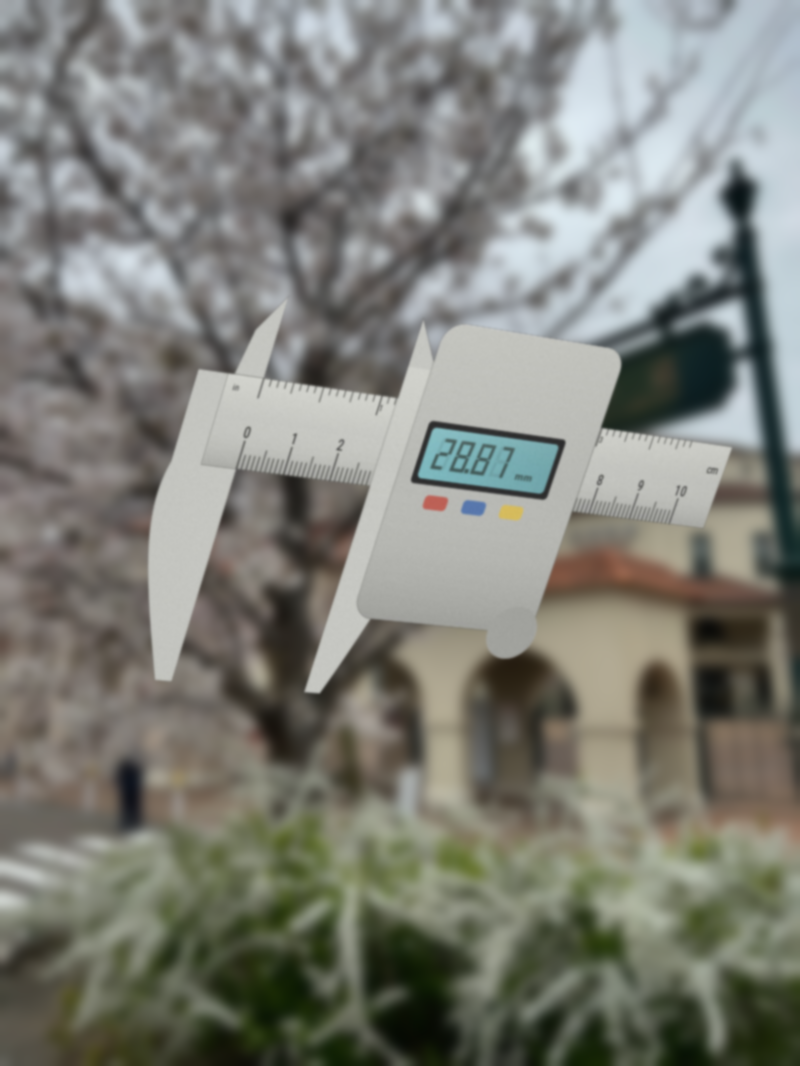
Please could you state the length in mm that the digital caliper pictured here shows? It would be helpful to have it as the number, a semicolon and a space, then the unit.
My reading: 28.87; mm
